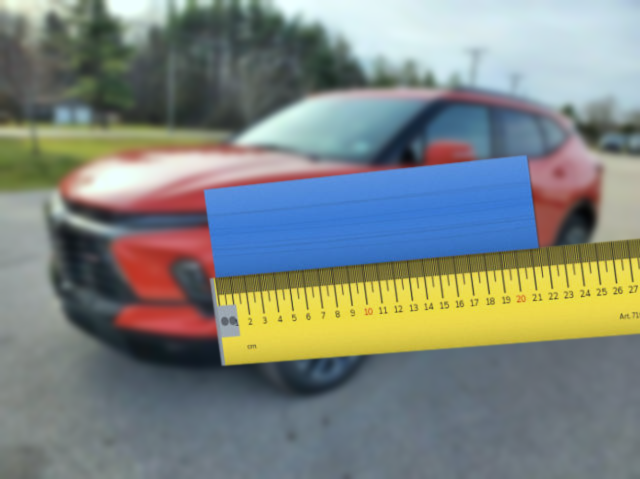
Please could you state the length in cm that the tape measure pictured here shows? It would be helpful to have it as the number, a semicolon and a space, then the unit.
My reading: 21.5; cm
